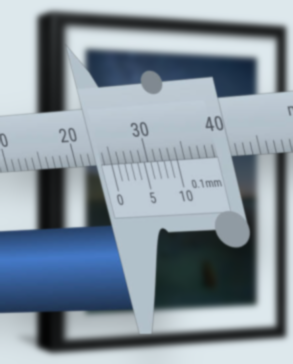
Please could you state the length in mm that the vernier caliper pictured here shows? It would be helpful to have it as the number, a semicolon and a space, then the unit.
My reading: 25.0; mm
